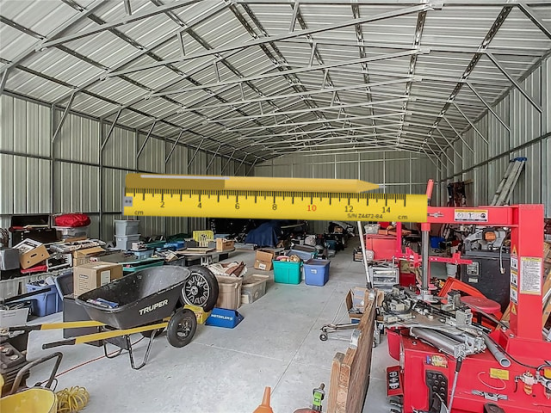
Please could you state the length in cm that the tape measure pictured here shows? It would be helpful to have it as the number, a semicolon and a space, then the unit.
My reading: 14; cm
